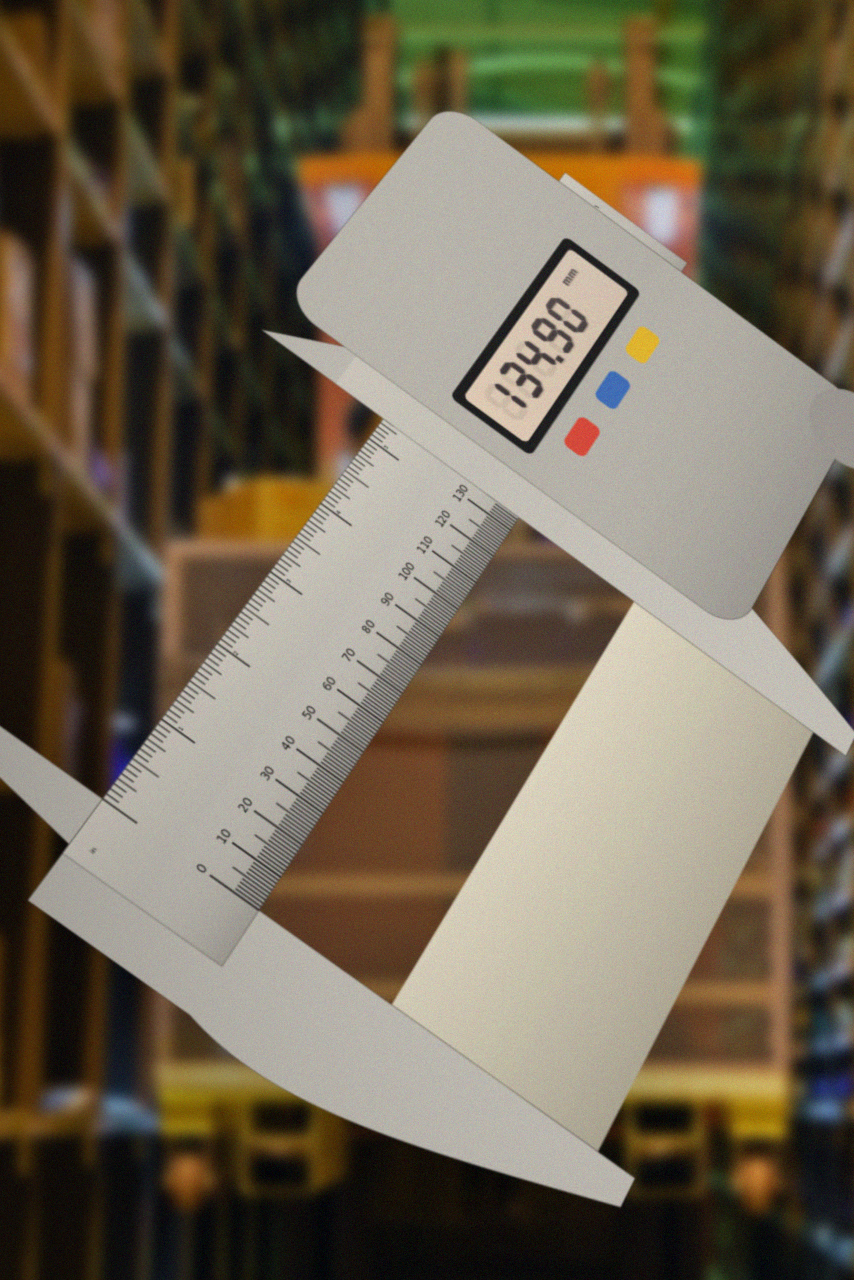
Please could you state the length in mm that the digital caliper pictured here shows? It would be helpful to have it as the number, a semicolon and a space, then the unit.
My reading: 134.90; mm
